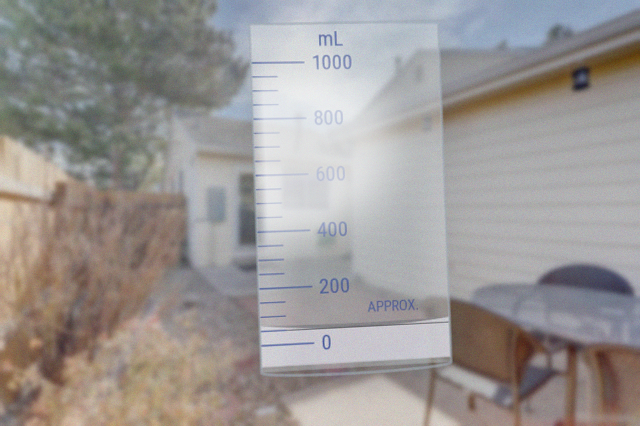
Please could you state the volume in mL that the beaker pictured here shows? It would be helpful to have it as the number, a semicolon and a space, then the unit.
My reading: 50; mL
